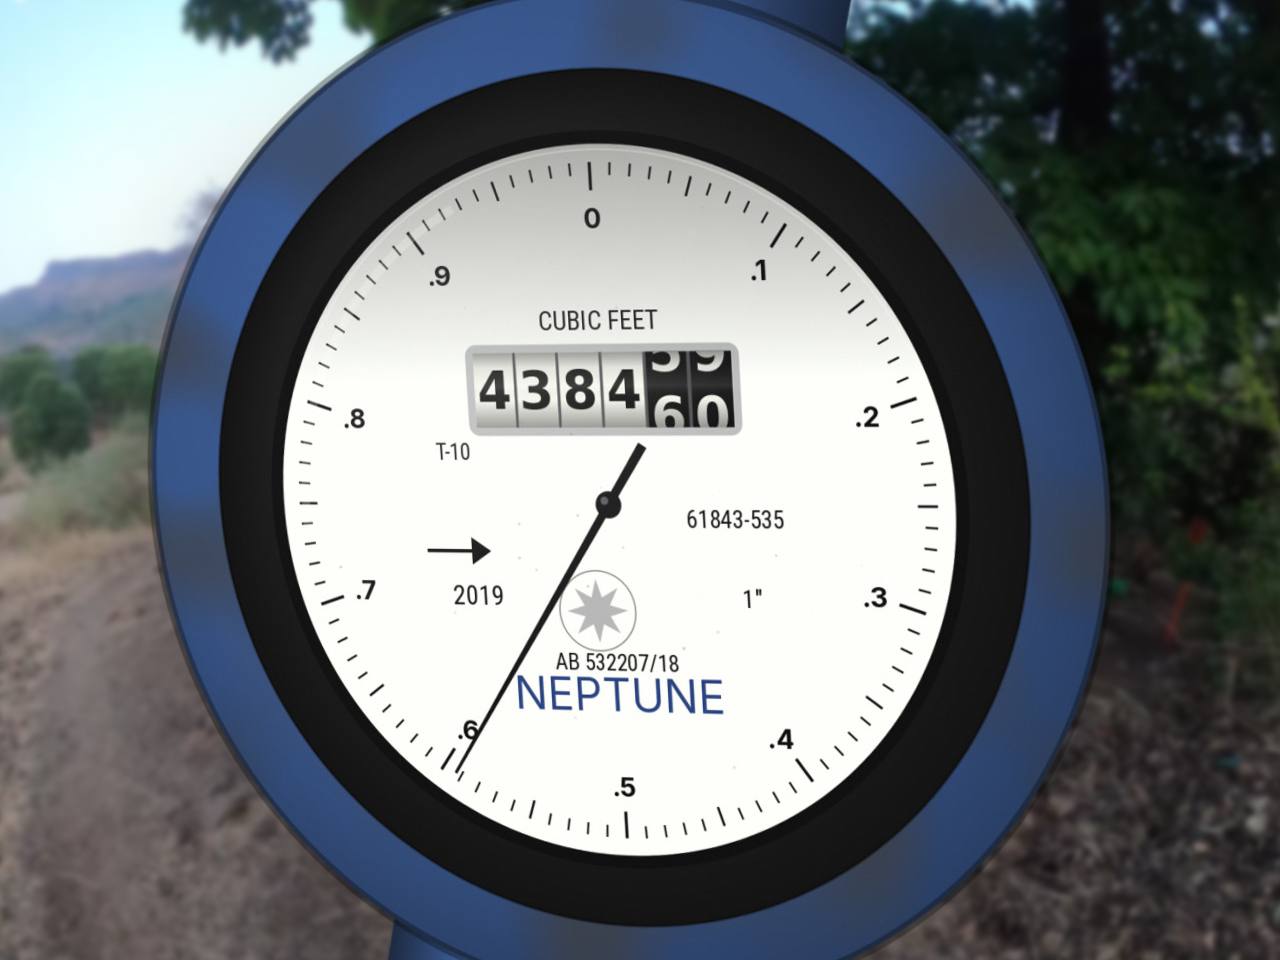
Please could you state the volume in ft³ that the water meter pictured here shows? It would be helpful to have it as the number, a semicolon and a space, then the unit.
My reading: 438459.59; ft³
